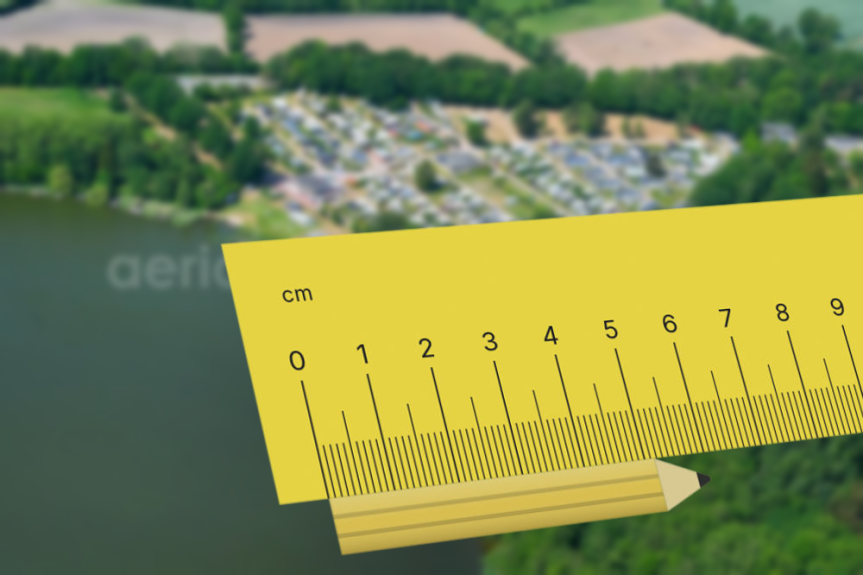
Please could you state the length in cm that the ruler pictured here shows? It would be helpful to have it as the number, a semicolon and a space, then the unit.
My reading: 6; cm
